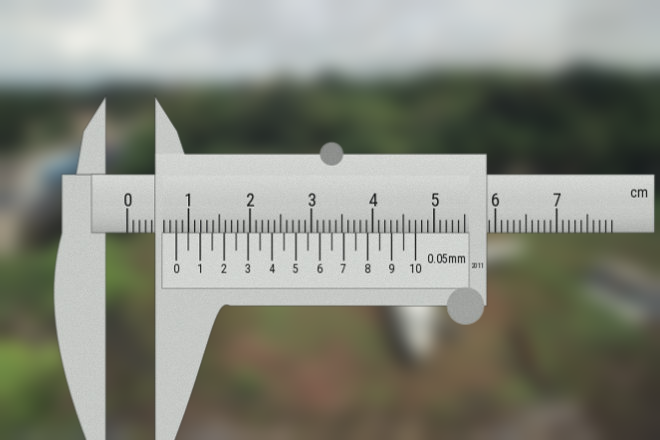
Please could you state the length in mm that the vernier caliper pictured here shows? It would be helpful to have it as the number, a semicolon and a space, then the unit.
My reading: 8.0; mm
